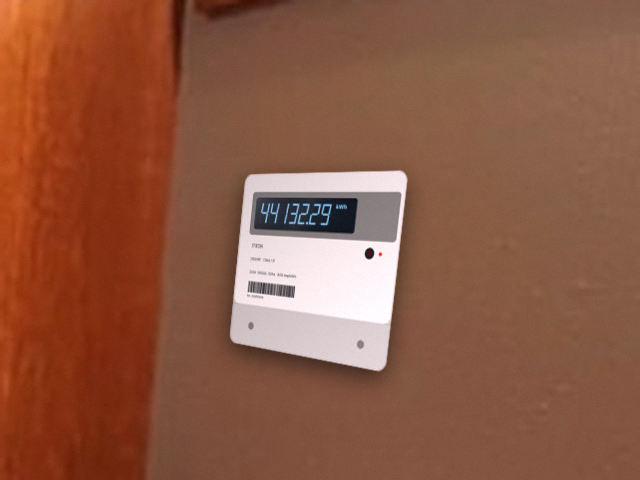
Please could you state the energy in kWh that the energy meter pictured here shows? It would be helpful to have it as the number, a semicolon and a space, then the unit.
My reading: 44132.29; kWh
